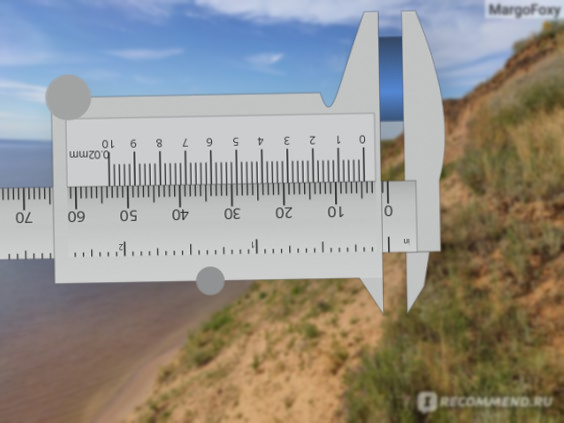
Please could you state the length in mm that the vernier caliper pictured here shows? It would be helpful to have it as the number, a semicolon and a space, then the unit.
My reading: 4.5; mm
